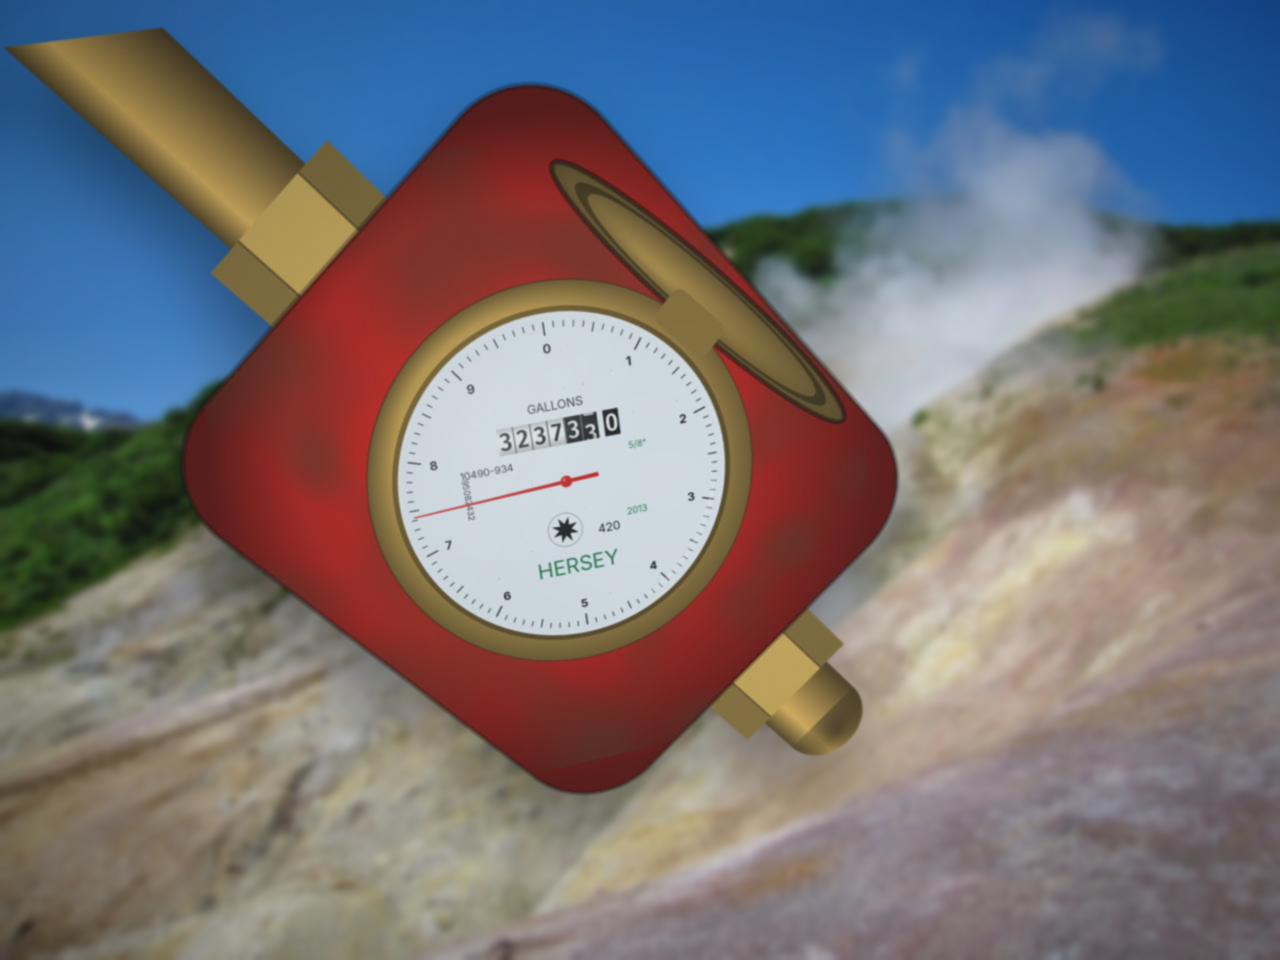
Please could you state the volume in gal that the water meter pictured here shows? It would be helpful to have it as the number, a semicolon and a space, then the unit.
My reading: 3237327.4; gal
